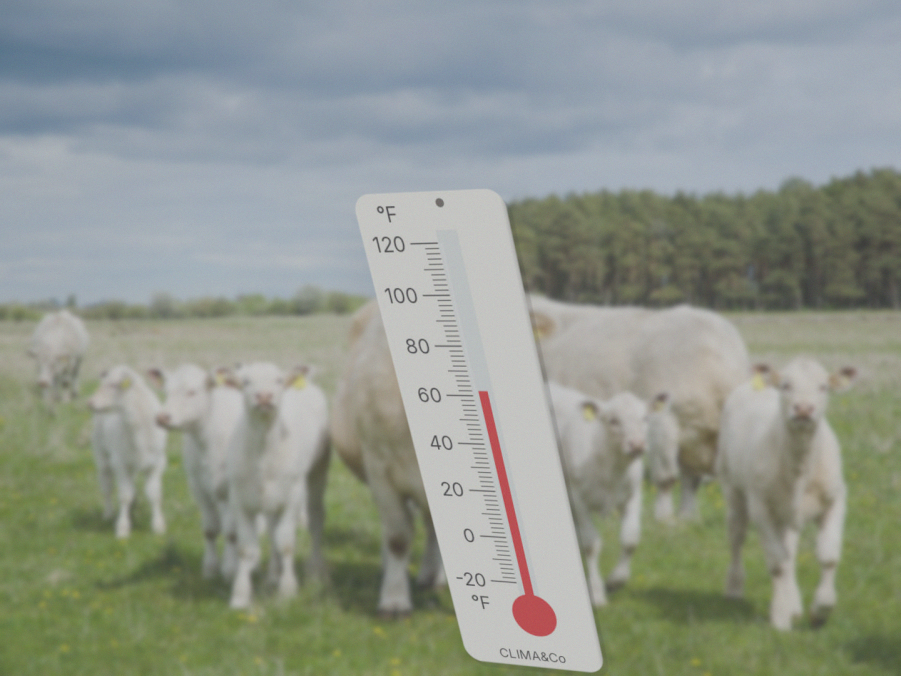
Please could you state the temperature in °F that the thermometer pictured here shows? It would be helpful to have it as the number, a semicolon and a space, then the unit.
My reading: 62; °F
